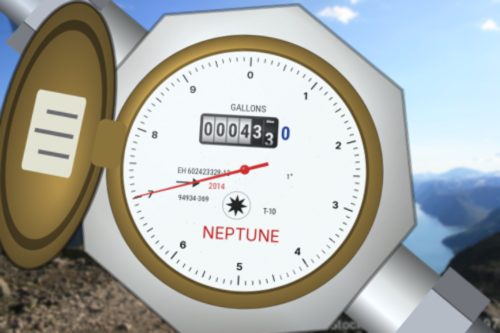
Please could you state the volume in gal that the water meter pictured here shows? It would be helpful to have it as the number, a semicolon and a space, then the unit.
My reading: 4327.0; gal
